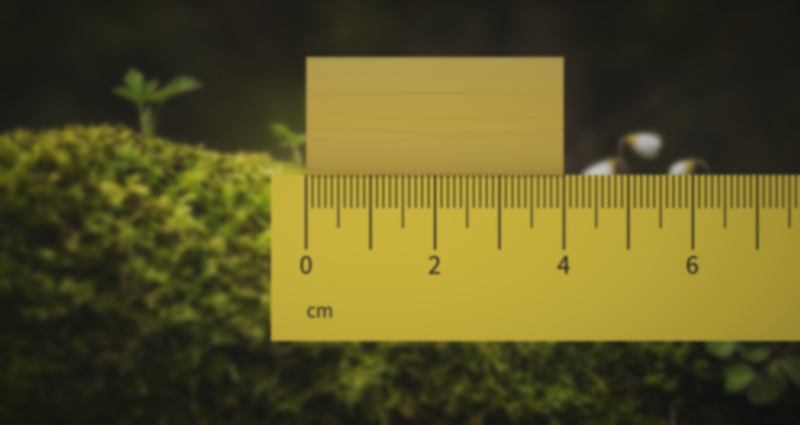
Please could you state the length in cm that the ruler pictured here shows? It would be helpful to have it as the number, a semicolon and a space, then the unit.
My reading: 4; cm
